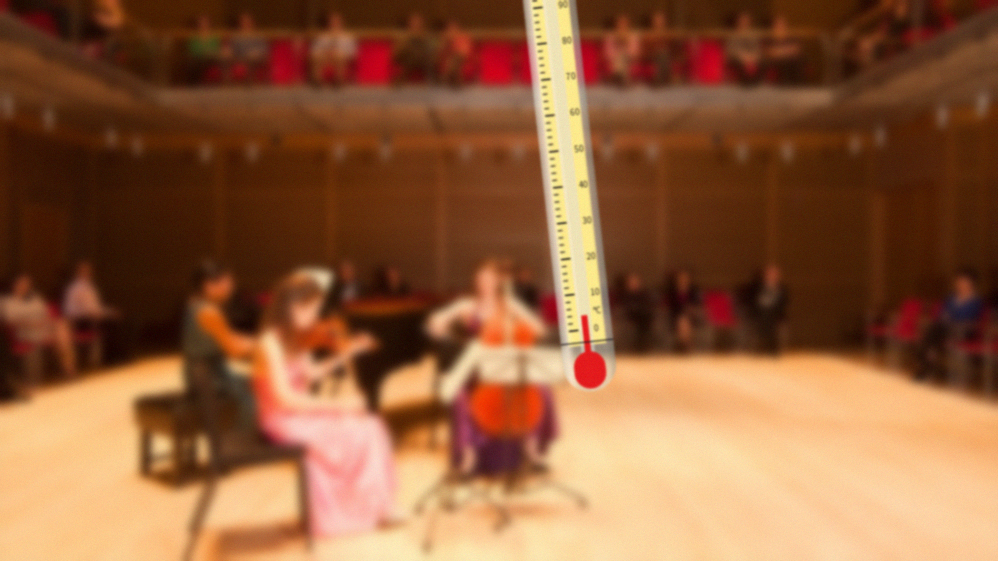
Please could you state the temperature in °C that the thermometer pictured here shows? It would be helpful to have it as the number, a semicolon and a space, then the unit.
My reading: 4; °C
